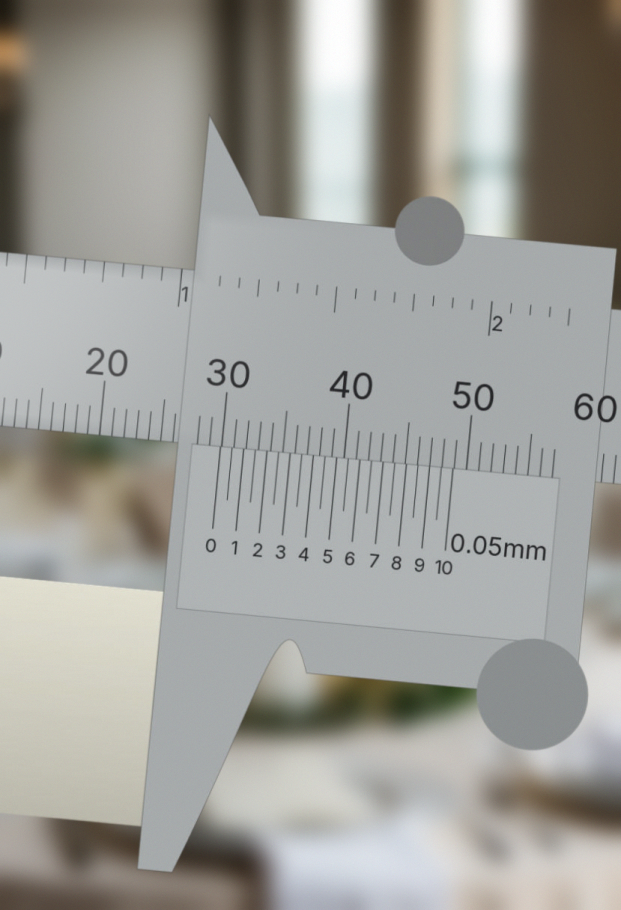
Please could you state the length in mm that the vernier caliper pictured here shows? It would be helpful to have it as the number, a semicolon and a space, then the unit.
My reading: 29.9; mm
